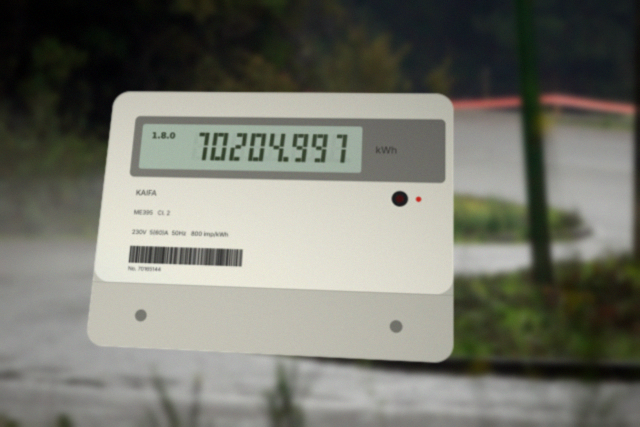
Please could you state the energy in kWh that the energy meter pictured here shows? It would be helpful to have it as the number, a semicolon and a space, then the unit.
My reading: 70204.997; kWh
